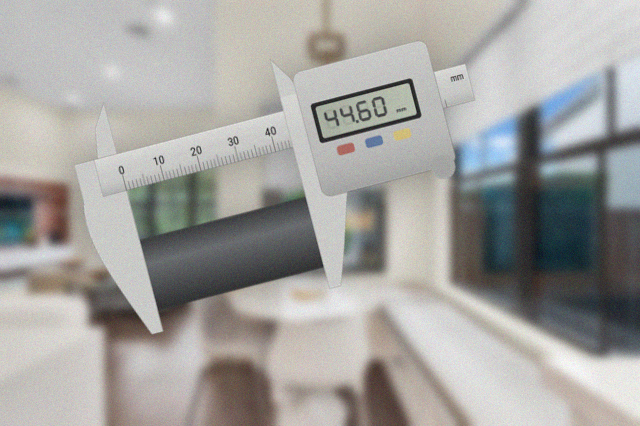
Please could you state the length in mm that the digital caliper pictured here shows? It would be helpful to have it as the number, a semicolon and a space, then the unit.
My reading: 44.60; mm
